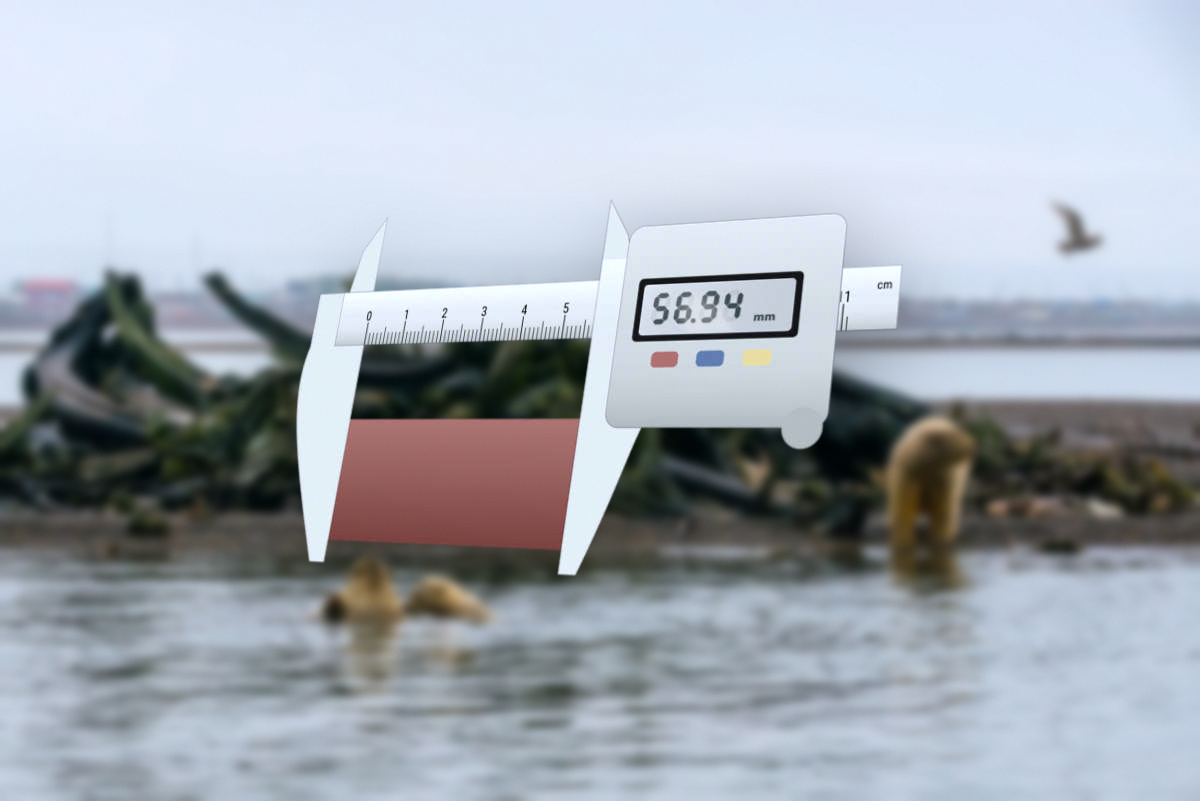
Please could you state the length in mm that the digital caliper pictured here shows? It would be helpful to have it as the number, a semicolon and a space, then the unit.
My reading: 56.94; mm
